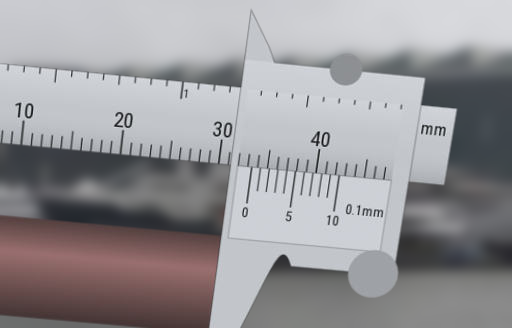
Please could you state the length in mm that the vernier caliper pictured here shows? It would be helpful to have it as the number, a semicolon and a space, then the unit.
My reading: 33.4; mm
